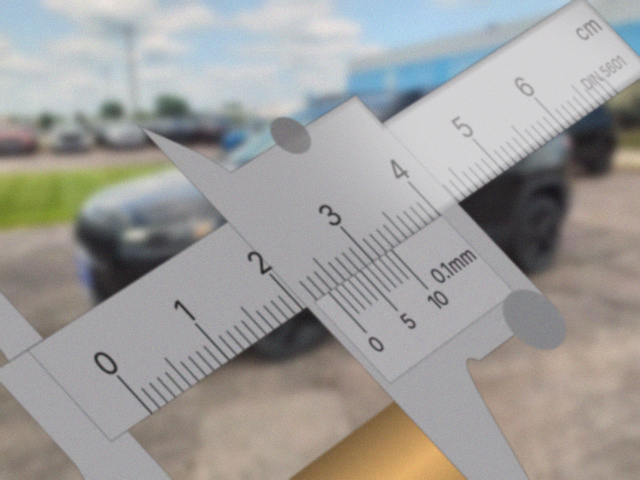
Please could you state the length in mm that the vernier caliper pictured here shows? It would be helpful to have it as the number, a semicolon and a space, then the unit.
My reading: 23.6; mm
